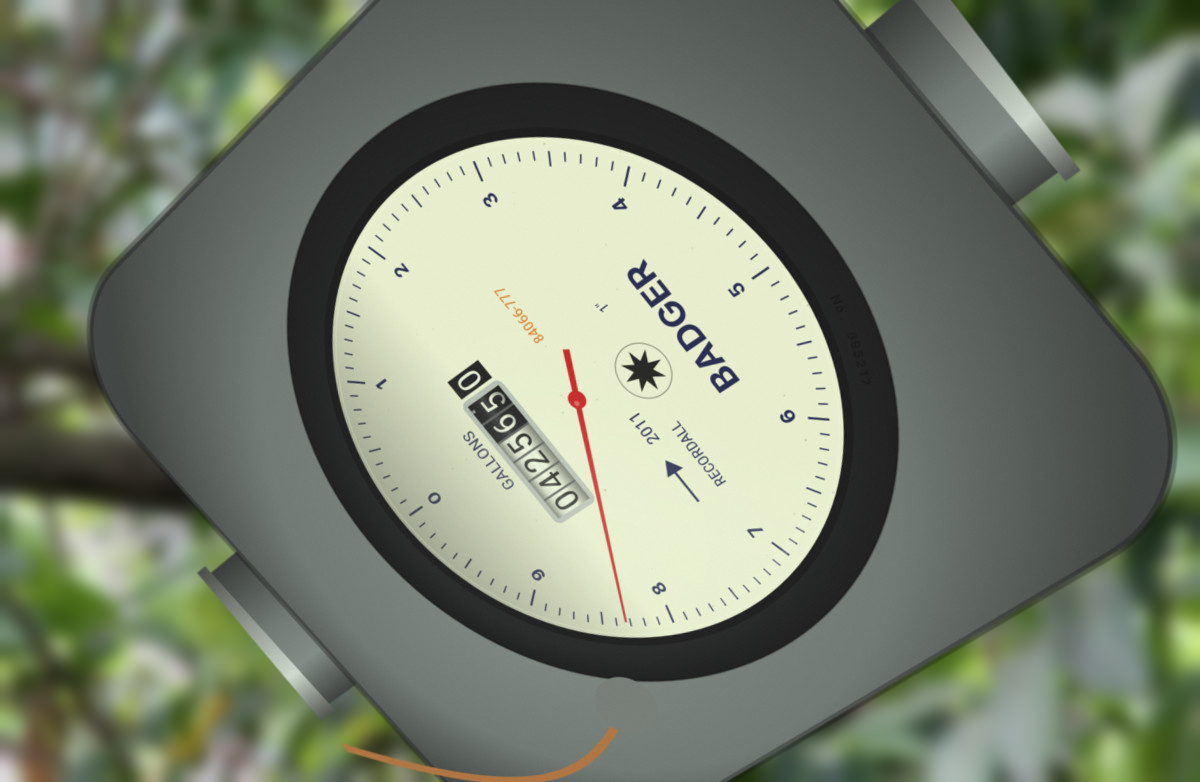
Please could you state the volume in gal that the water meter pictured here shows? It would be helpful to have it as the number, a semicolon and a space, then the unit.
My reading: 425648.3; gal
